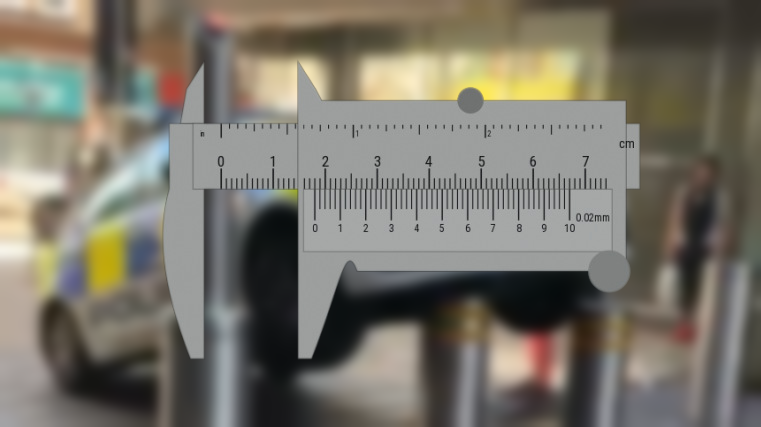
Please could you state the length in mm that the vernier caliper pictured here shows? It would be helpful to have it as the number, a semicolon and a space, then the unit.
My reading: 18.0; mm
